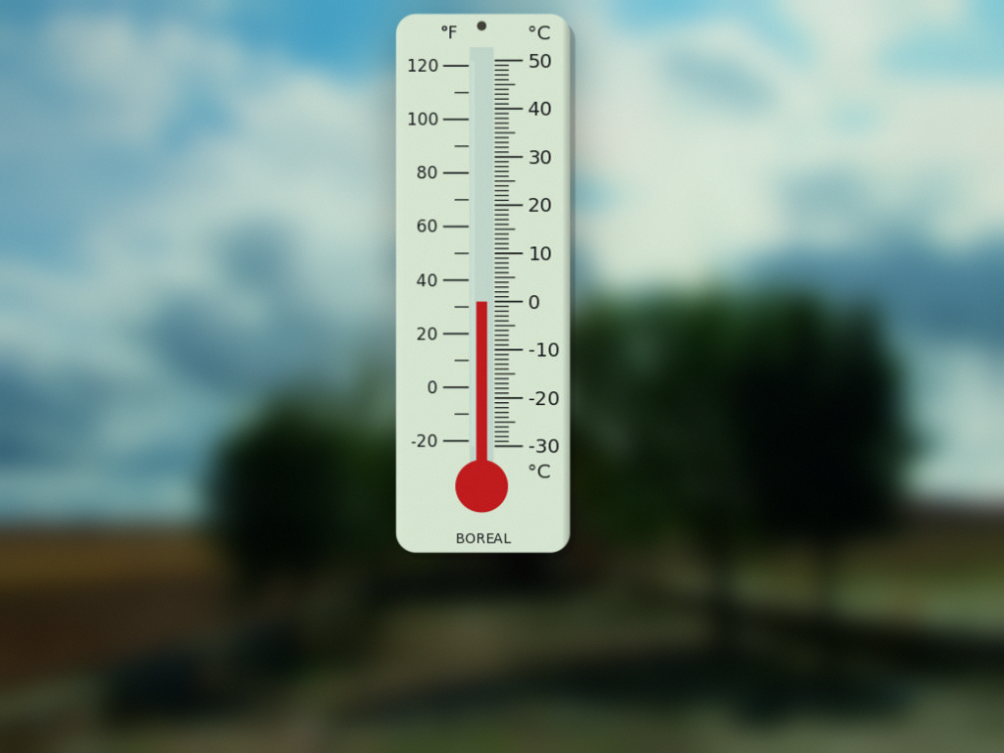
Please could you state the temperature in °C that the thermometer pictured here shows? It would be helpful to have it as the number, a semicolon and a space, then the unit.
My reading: 0; °C
